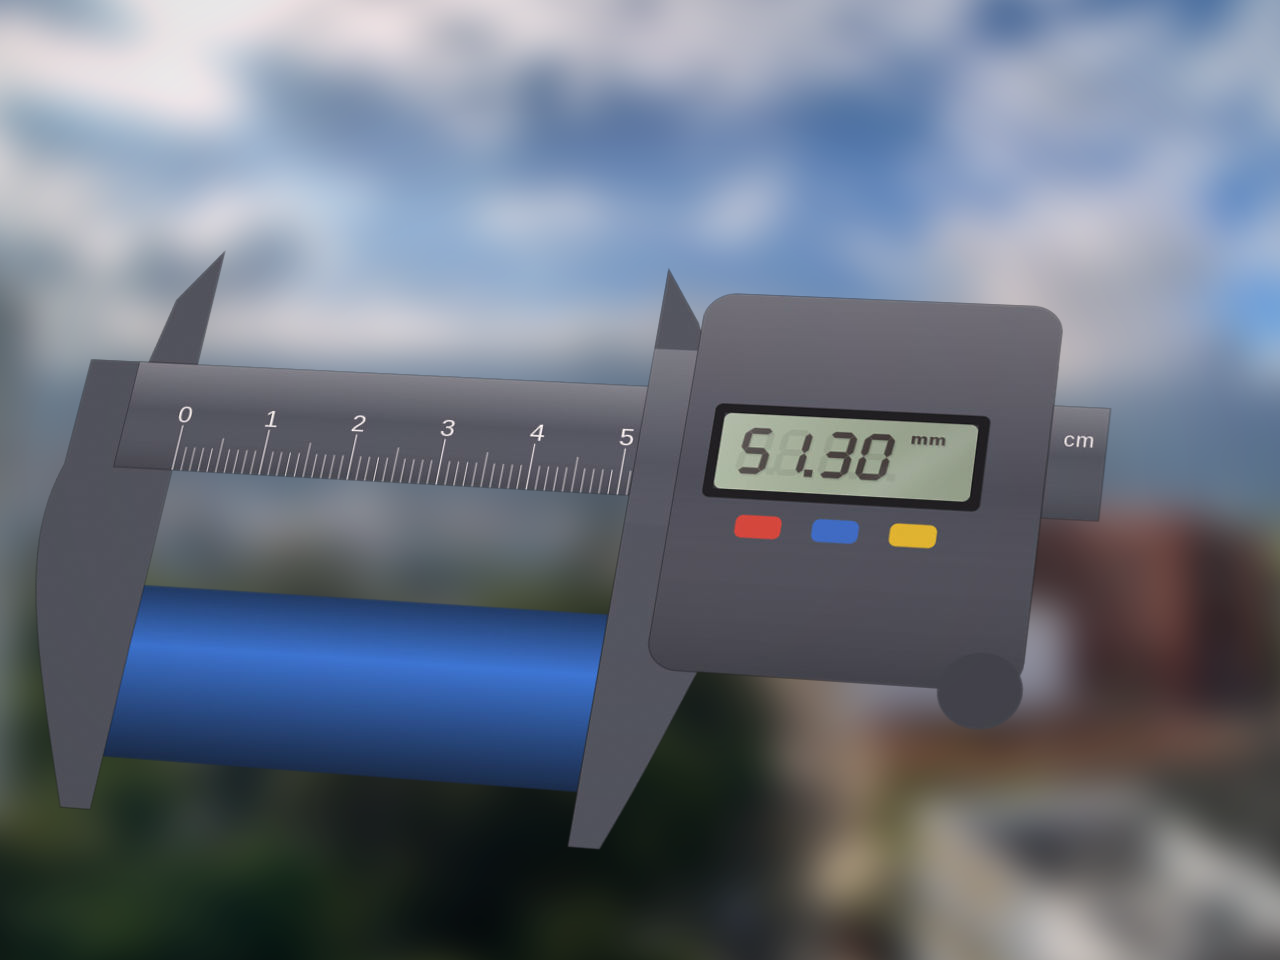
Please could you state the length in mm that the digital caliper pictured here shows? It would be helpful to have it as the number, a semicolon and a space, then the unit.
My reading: 51.30; mm
